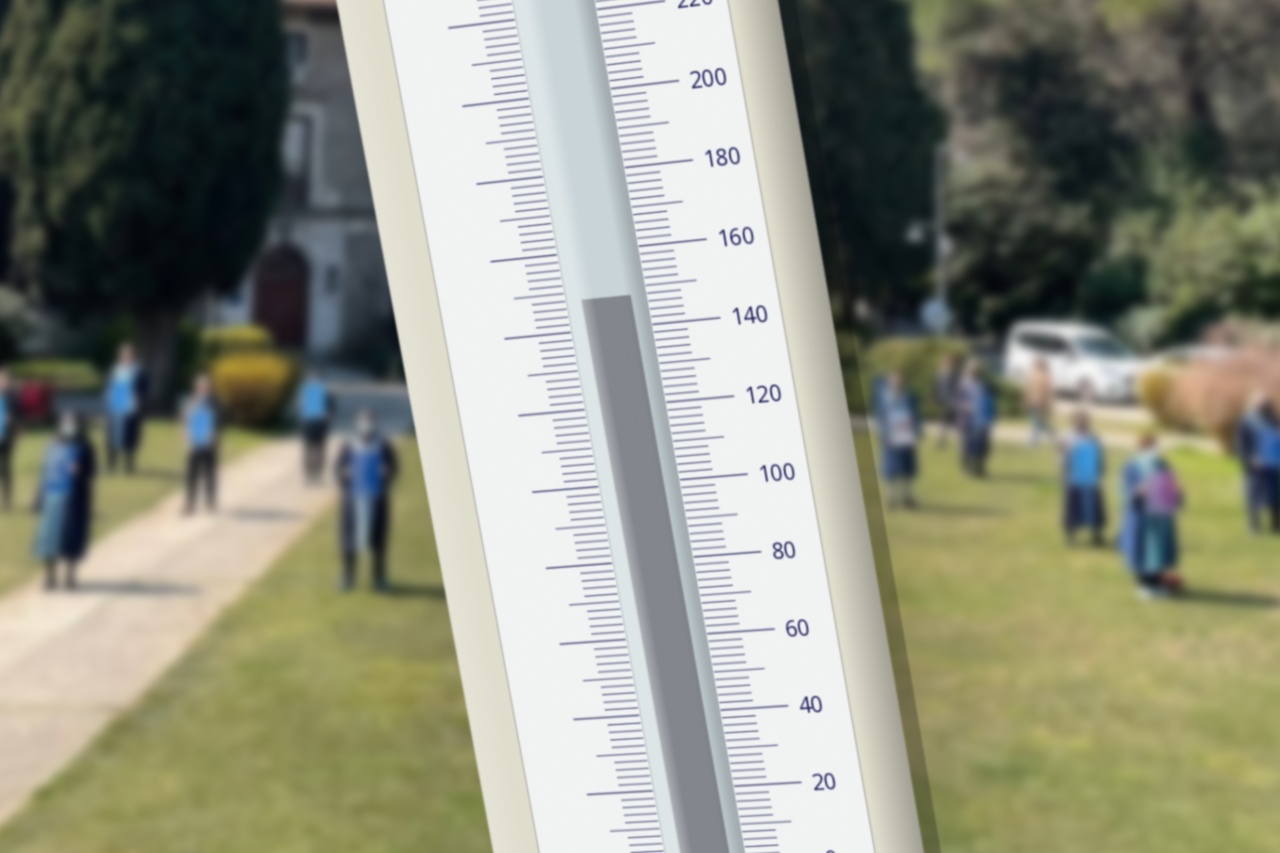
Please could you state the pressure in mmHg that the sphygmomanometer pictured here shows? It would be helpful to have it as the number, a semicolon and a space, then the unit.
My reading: 148; mmHg
